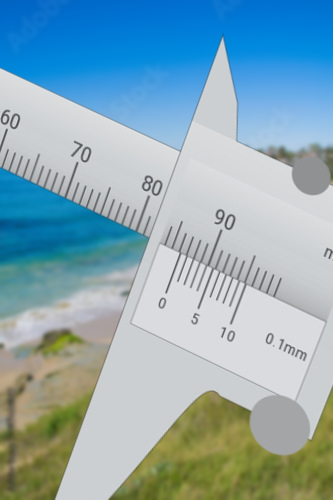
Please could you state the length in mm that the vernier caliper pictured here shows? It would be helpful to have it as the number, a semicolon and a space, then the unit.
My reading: 86.2; mm
